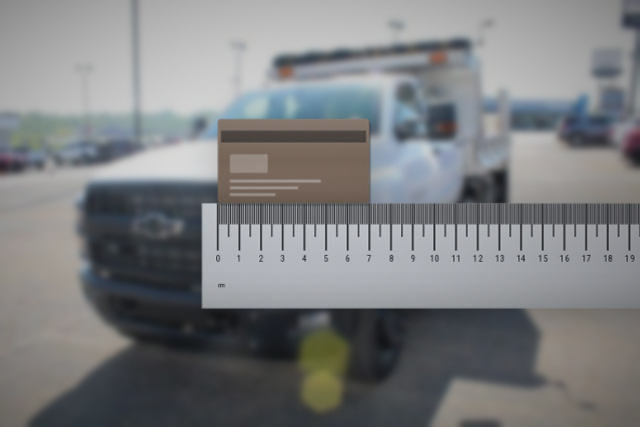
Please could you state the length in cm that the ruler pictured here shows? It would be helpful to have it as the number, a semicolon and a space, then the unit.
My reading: 7; cm
